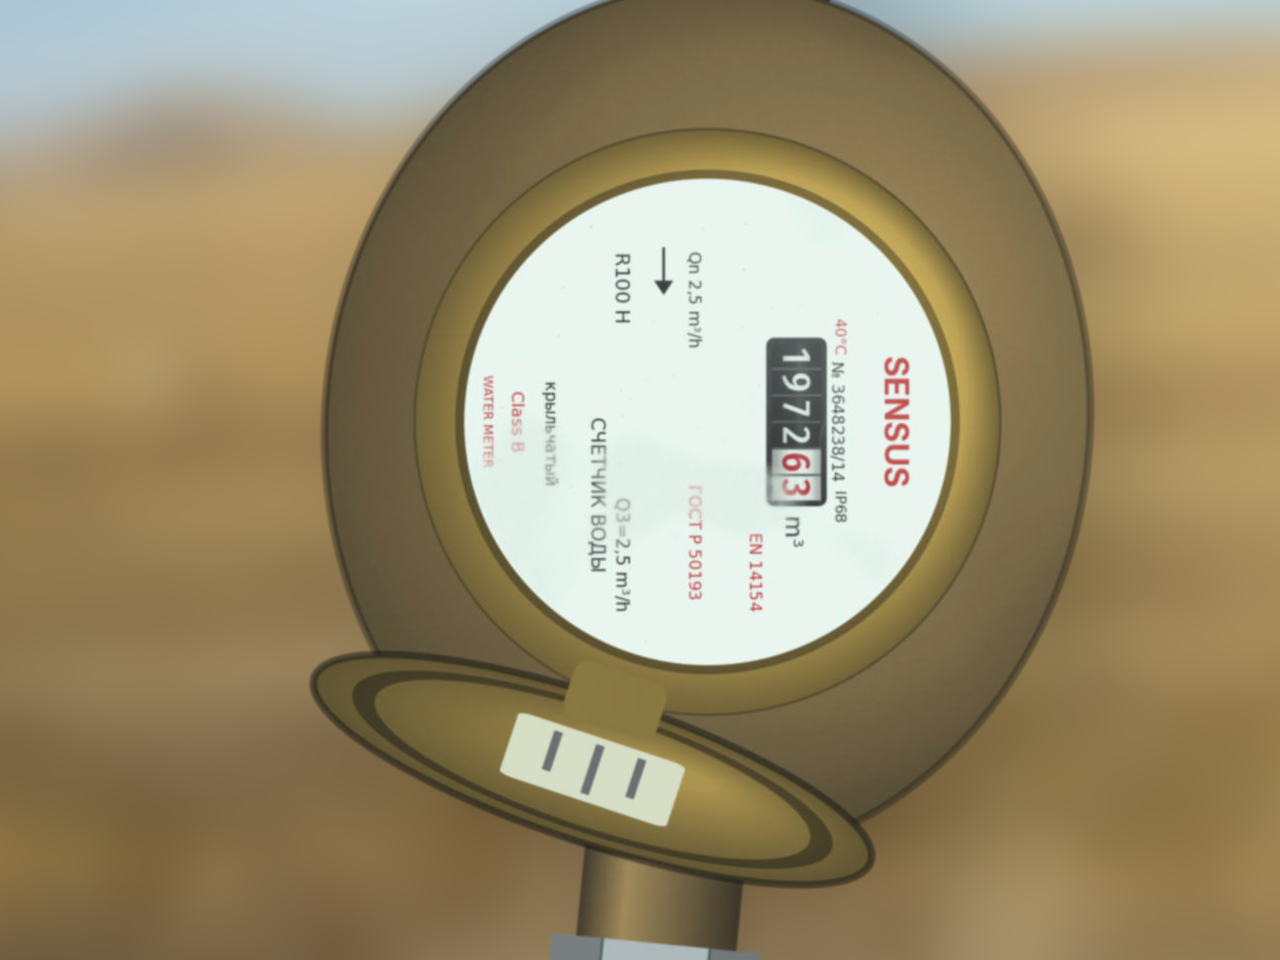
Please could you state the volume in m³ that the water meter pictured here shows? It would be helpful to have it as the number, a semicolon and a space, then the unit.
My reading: 1972.63; m³
